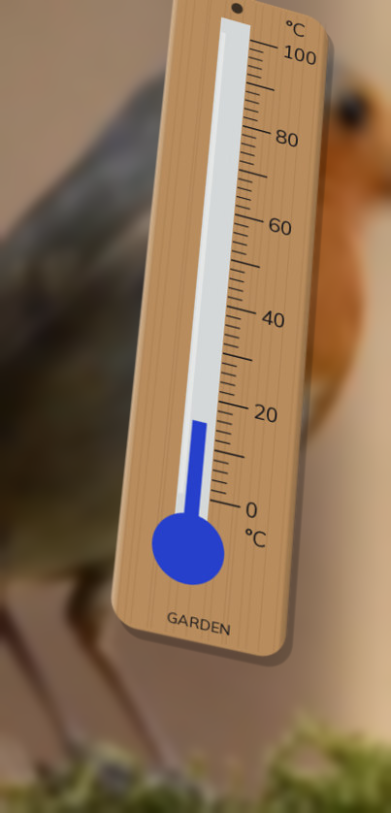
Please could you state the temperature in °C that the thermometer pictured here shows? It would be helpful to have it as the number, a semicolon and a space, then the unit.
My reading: 15; °C
